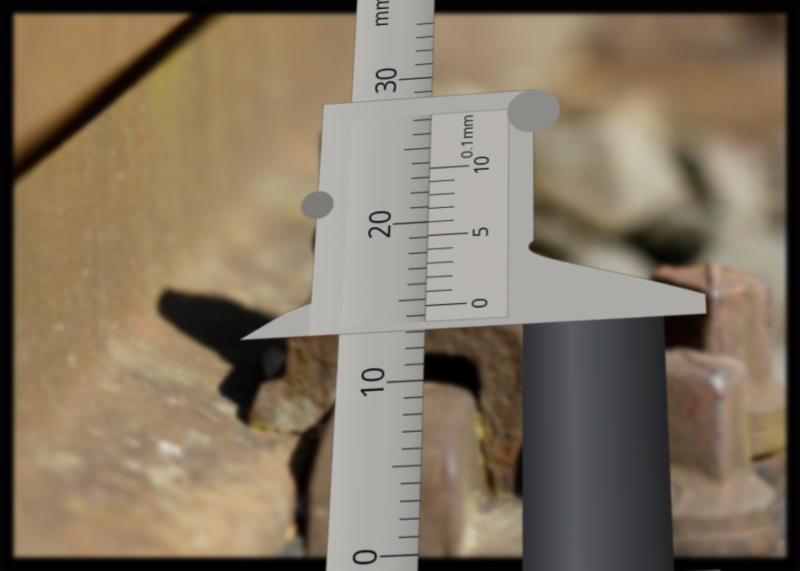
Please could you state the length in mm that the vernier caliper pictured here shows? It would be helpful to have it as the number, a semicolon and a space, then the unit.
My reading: 14.6; mm
